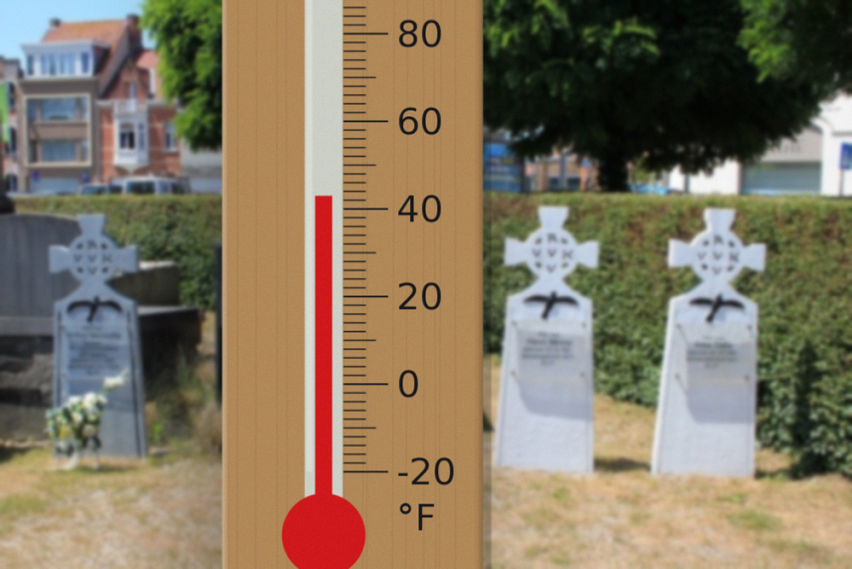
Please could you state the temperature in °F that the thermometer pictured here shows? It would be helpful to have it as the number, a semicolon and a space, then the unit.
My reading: 43; °F
